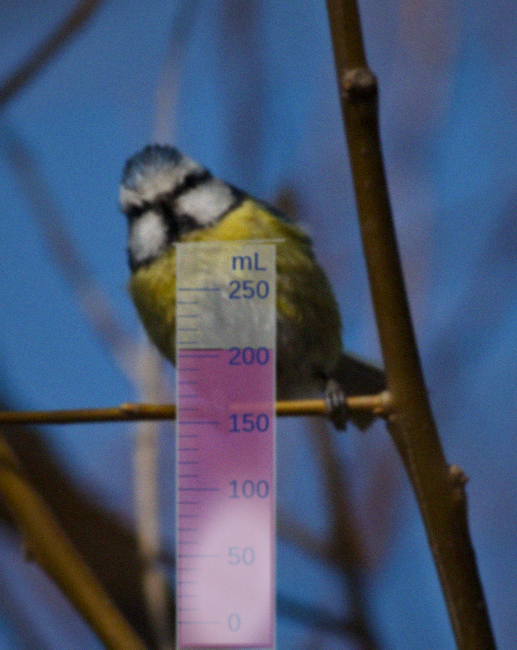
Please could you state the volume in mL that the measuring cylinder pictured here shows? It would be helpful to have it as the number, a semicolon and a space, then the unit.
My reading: 205; mL
